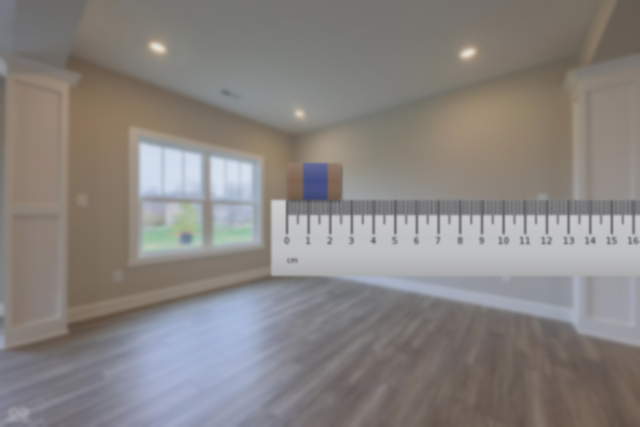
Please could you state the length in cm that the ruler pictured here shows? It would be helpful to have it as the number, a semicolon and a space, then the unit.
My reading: 2.5; cm
